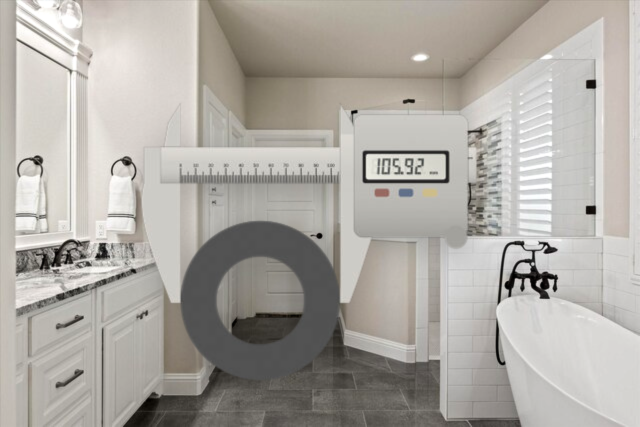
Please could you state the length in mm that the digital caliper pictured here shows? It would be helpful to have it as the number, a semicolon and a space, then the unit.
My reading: 105.92; mm
